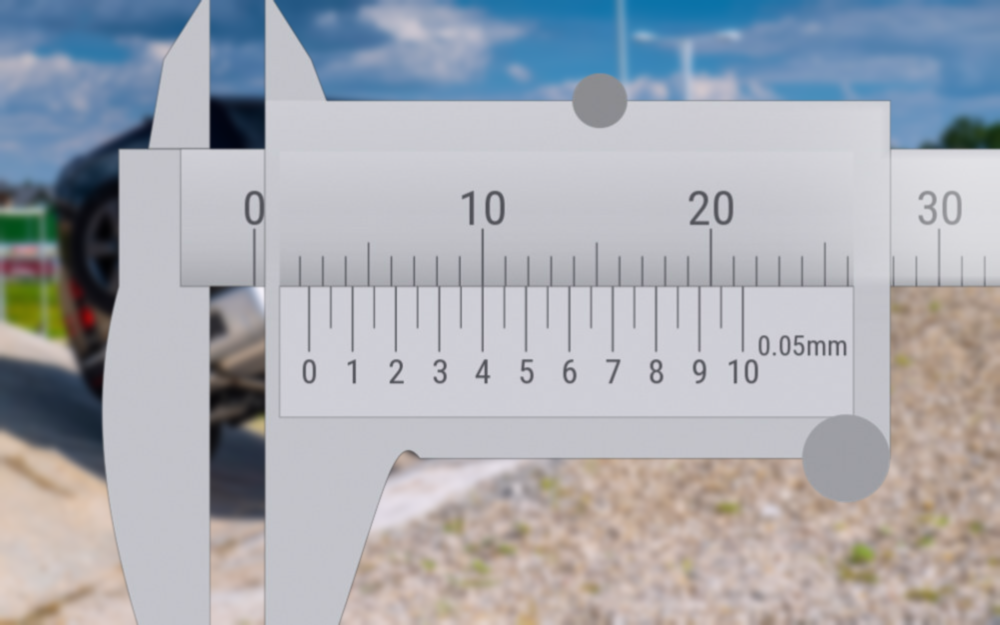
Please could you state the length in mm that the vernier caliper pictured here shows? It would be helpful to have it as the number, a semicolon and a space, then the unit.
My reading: 2.4; mm
